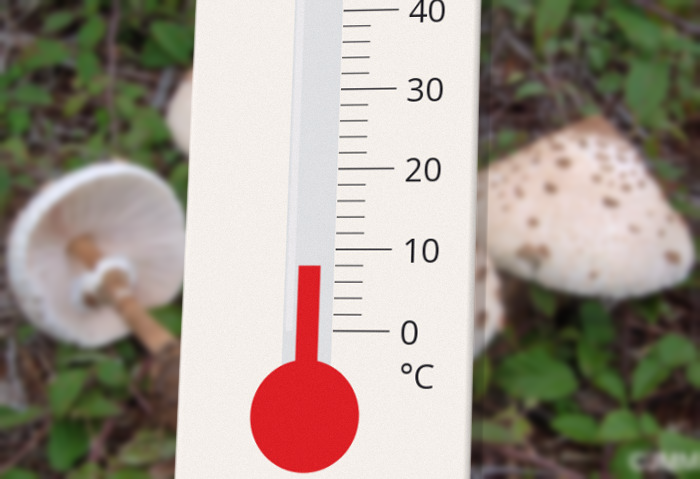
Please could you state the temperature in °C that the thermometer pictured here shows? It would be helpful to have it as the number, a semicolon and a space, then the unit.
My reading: 8; °C
